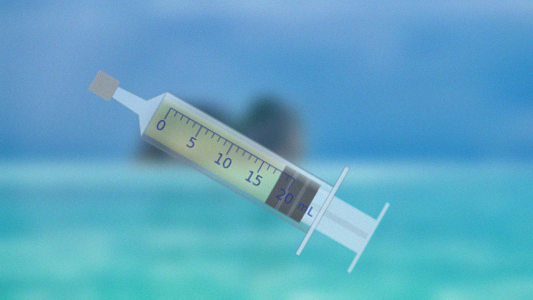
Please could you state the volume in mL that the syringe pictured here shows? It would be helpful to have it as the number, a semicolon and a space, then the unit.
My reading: 18; mL
